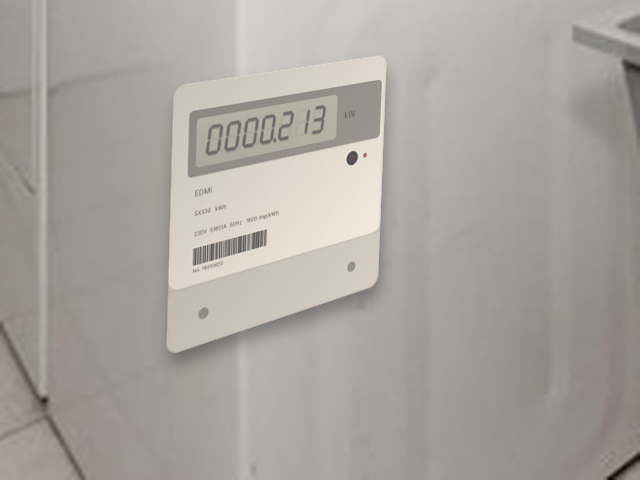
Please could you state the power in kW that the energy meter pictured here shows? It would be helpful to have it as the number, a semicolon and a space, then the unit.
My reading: 0.213; kW
